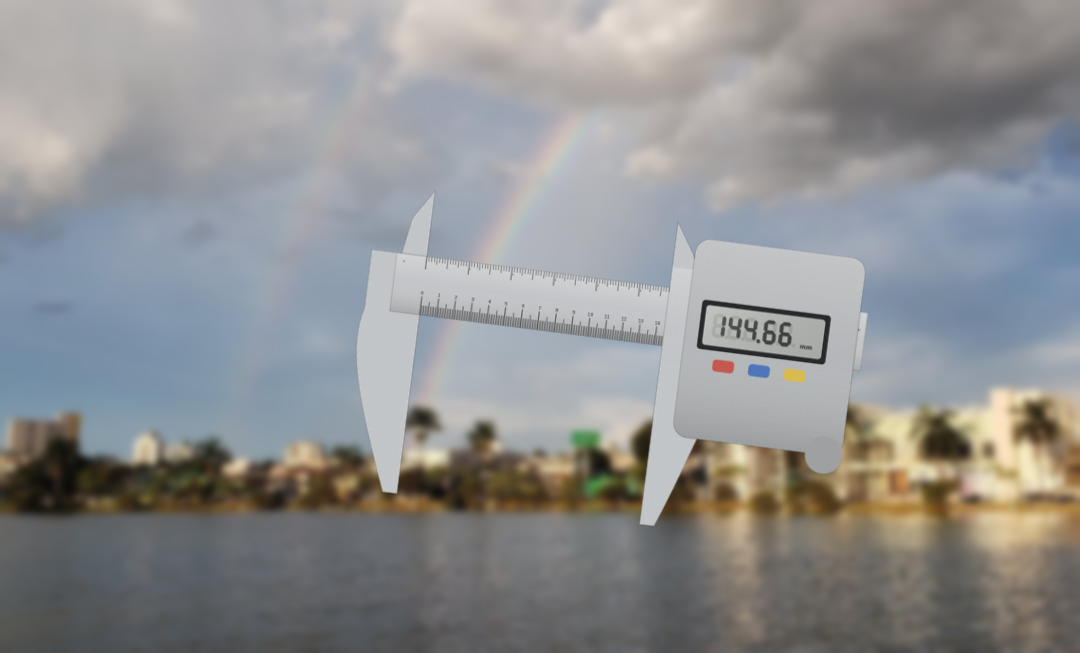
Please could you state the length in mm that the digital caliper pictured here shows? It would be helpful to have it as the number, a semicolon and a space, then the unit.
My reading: 144.66; mm
